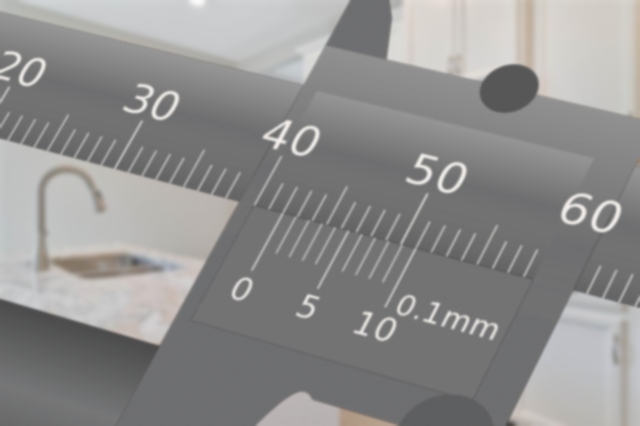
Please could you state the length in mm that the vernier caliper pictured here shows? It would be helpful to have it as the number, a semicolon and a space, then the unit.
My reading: 42.0; mm
